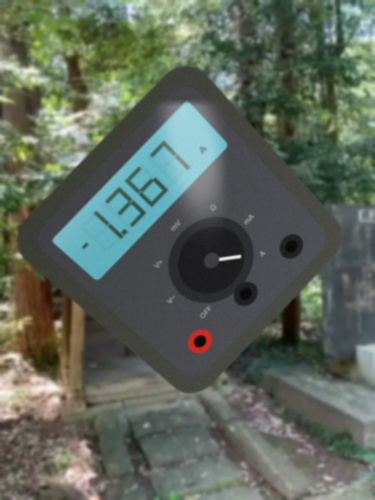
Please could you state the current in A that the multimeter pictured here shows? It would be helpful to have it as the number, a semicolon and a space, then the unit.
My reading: -1.367; A
